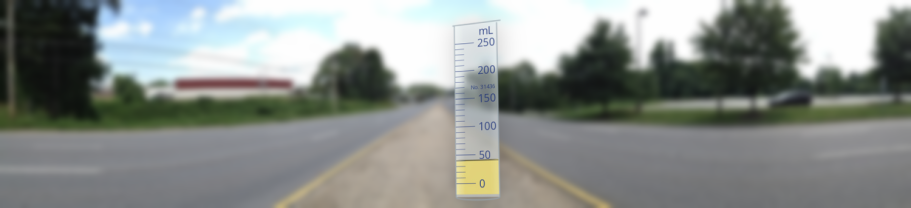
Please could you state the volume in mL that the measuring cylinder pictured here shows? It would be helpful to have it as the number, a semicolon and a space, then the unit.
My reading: 40; mL
